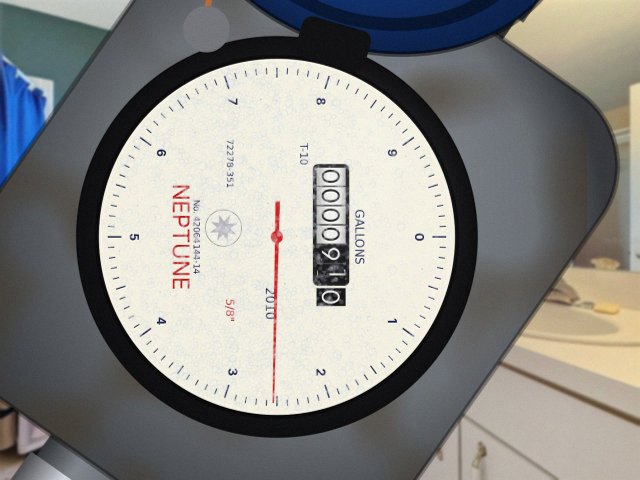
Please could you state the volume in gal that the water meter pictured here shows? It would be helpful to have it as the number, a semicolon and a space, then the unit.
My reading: 912.5; gal
